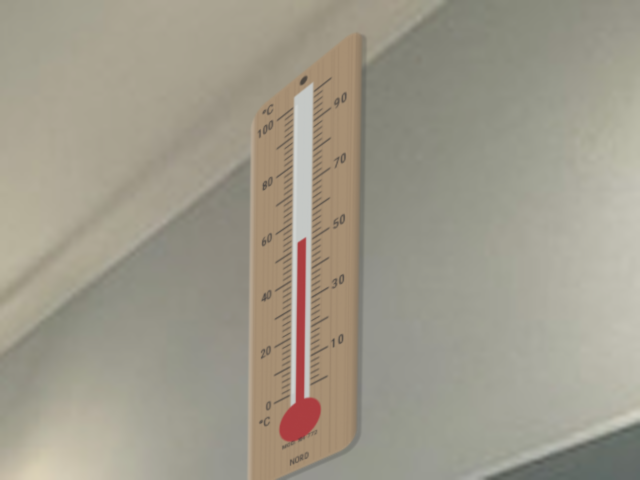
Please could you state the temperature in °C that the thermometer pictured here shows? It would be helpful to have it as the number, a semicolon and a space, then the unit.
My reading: 52; °C
